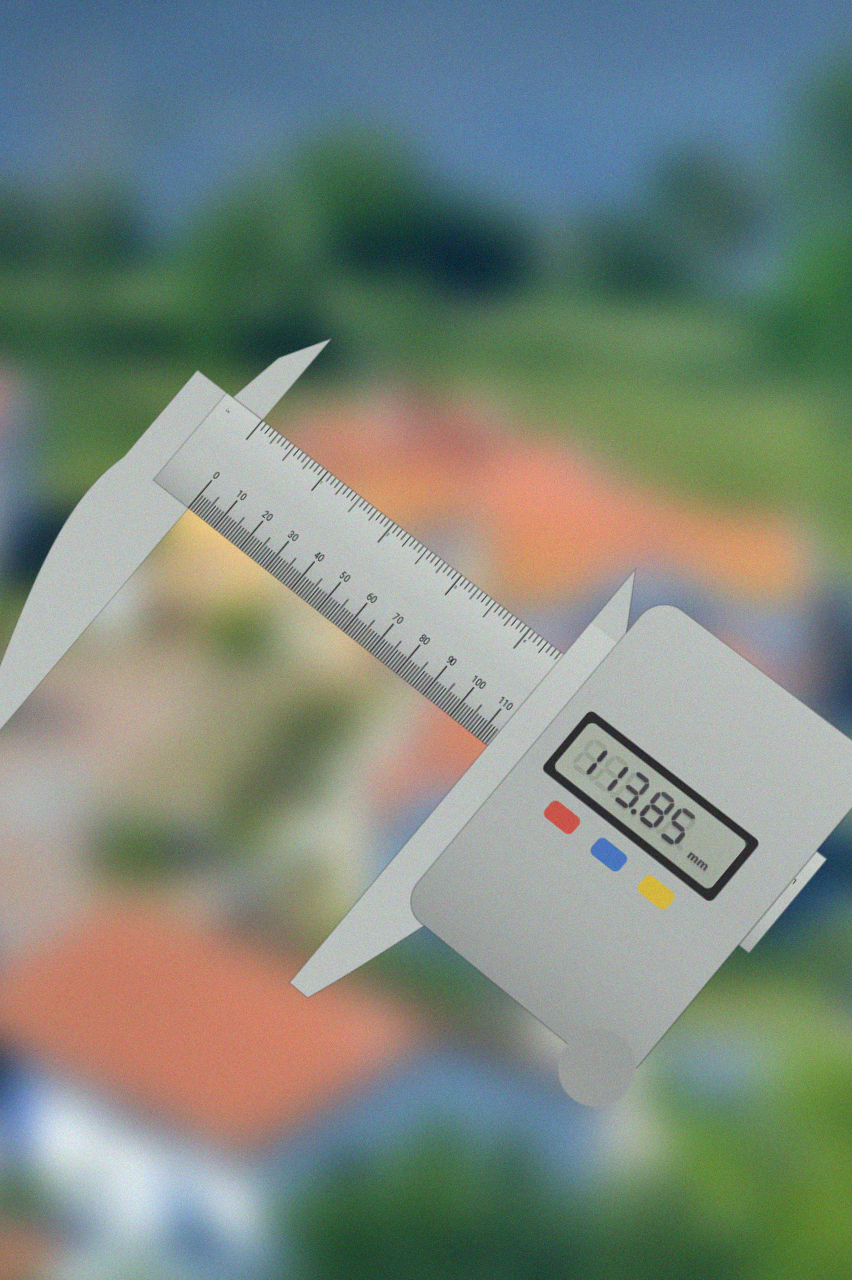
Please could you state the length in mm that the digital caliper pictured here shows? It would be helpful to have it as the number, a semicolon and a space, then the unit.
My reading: 113.85; mm
